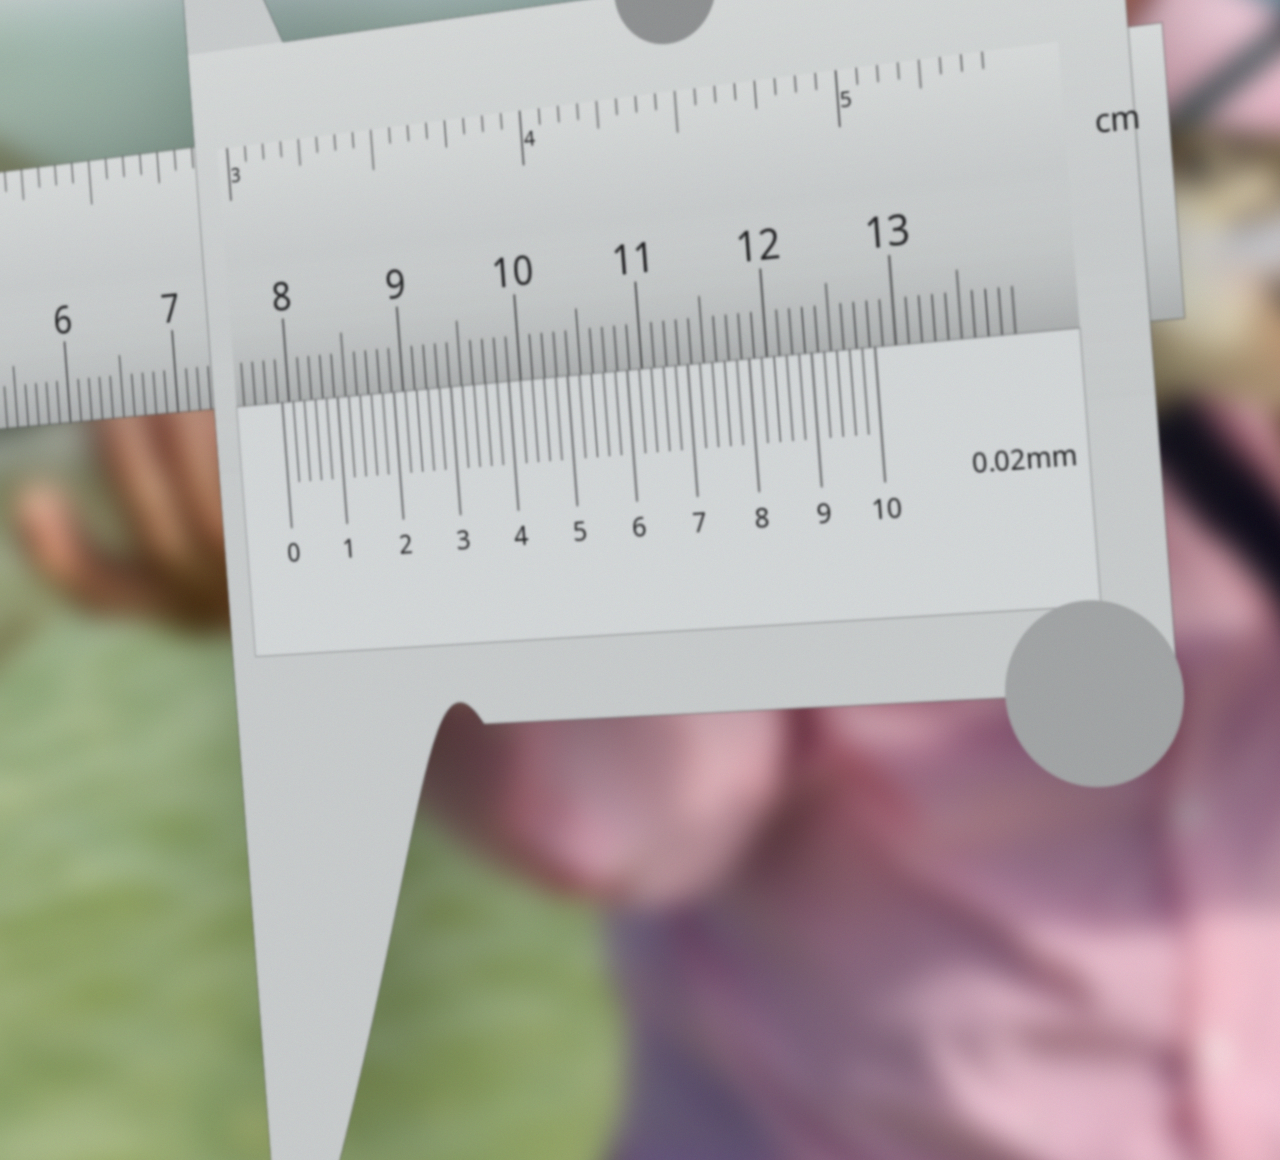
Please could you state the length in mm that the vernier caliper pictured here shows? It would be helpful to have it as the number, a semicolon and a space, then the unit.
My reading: 79.4; mm
